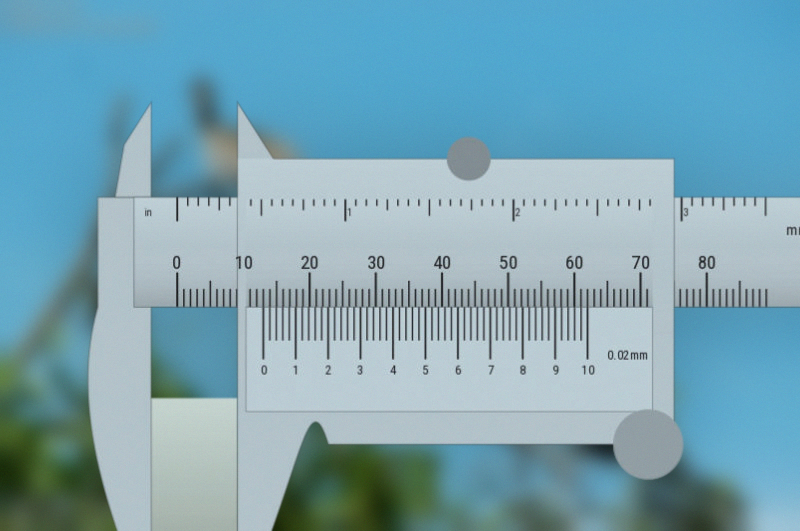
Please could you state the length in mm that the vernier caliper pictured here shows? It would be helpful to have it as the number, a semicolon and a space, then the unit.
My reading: 13.0; mm
